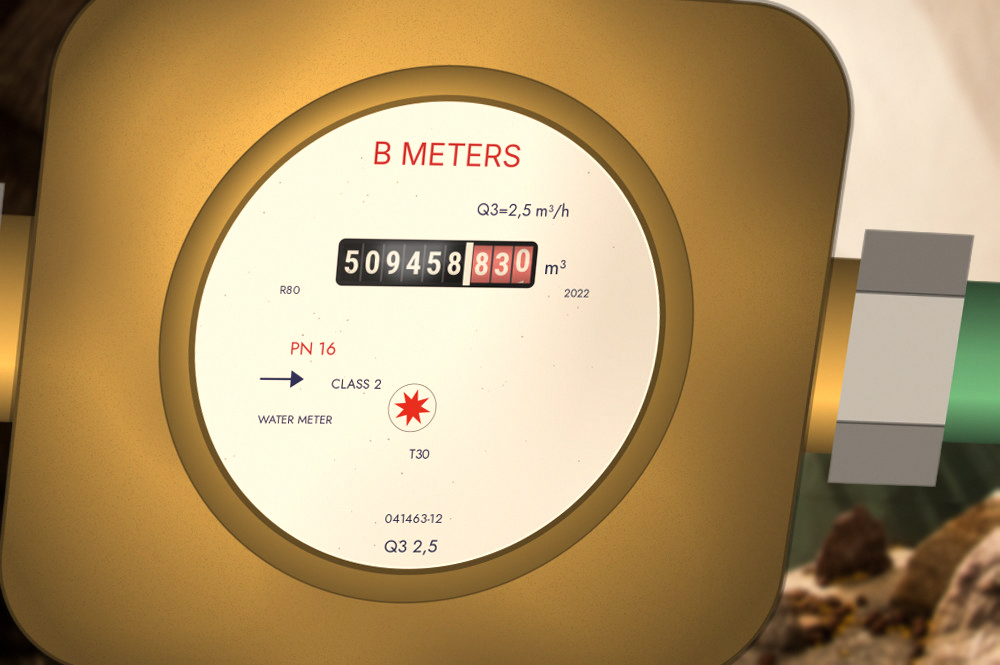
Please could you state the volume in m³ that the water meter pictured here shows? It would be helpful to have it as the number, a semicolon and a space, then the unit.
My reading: 509458.830; m³
